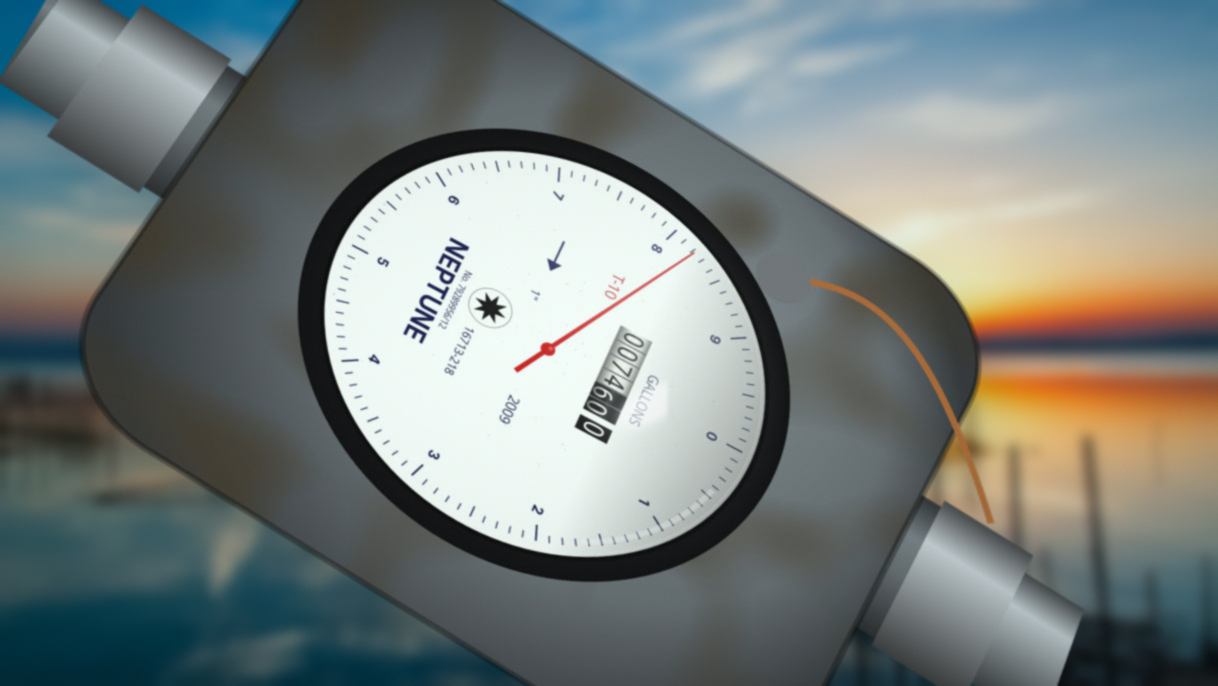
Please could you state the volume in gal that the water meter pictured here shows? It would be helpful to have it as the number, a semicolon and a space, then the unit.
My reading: 74598.2; gal
